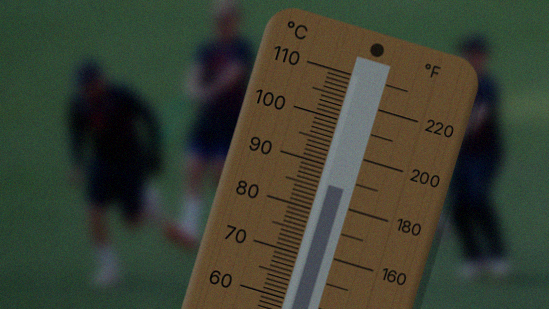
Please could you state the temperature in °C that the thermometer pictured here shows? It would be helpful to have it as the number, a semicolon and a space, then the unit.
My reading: 86; °C
